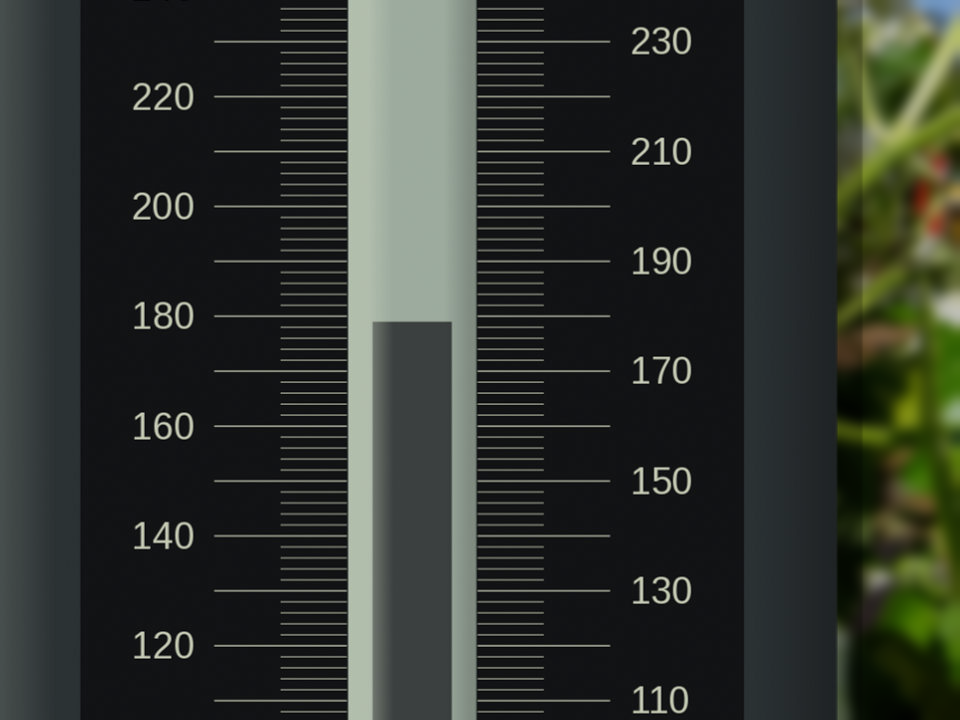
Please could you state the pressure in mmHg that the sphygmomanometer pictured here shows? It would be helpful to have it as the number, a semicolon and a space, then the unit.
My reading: 179; mmHg
